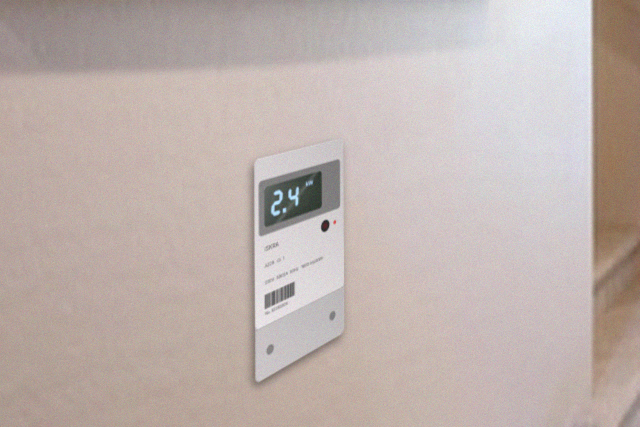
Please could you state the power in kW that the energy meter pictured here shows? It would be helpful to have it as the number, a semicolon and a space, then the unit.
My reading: 2.4; kW
